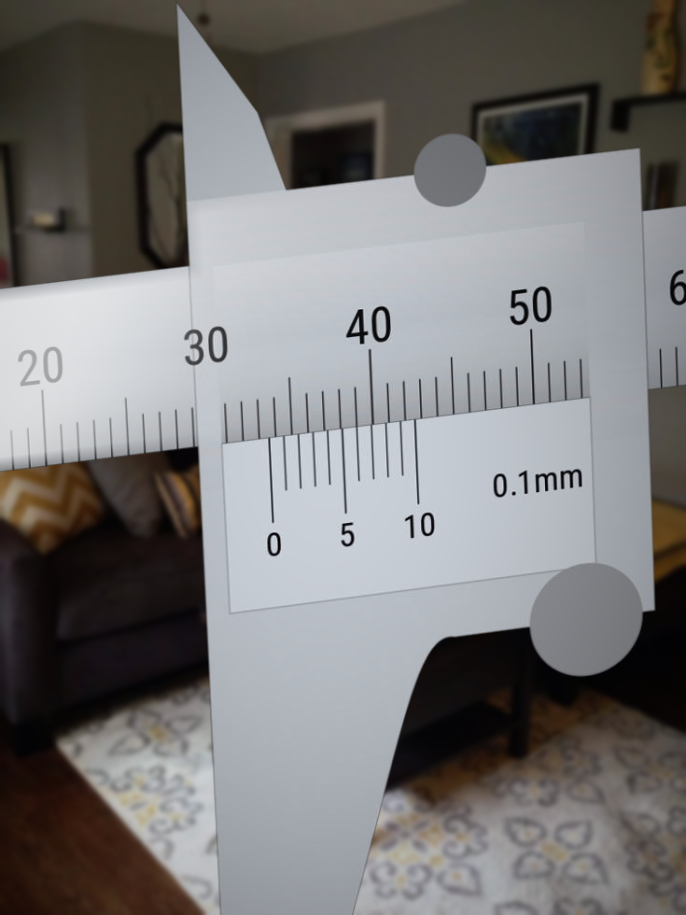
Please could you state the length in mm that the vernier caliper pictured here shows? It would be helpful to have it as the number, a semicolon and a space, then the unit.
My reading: 33.6; mm
